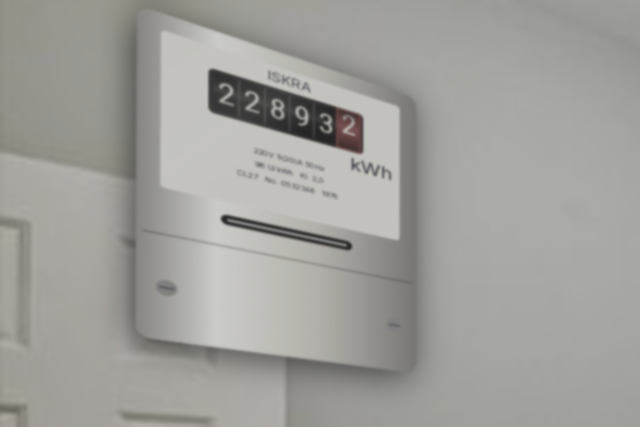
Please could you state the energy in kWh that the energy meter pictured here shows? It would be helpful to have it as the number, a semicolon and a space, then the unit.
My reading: 22893.2; kWh
